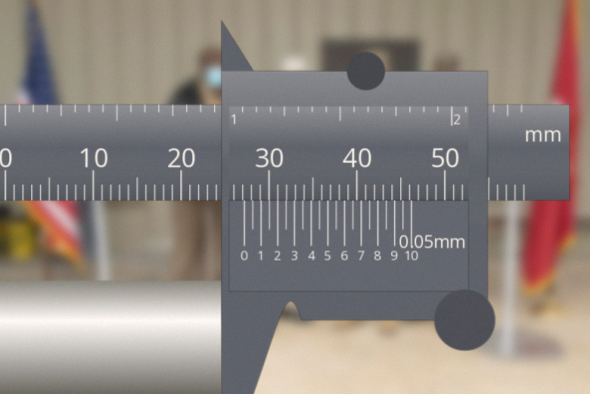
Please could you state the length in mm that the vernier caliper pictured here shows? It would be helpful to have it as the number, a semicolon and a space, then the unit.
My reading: 27.2; mm
